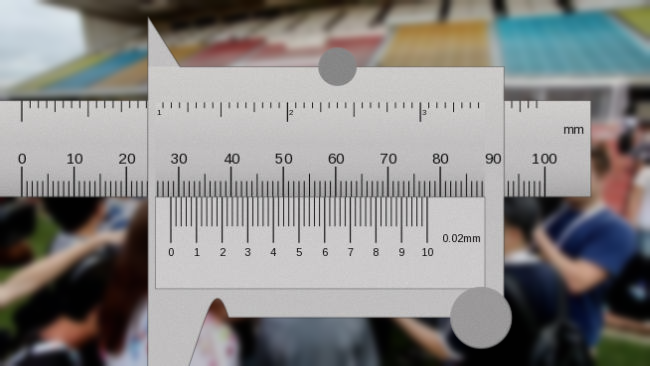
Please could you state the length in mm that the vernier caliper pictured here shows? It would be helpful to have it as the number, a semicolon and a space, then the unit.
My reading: 28.5; mm
